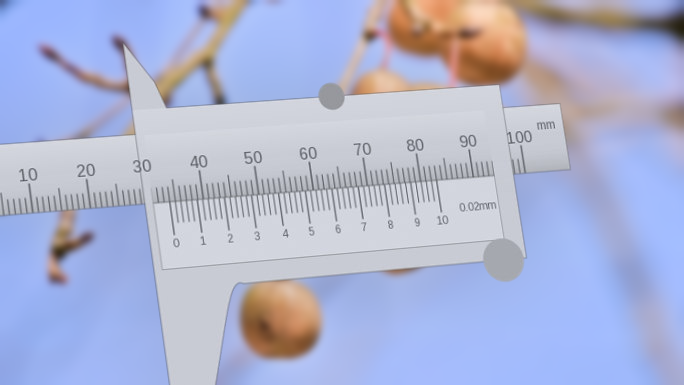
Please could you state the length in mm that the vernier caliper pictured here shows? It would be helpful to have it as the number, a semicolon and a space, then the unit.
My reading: 34.0; mm
